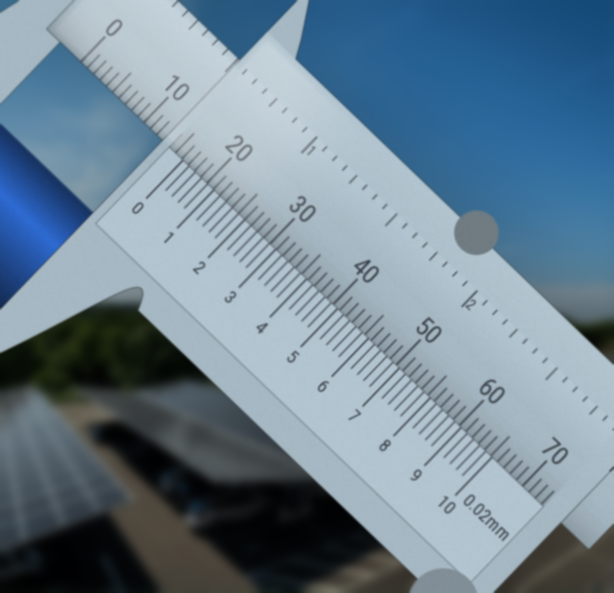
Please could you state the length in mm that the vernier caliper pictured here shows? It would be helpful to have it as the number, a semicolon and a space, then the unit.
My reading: 16.2; mm
